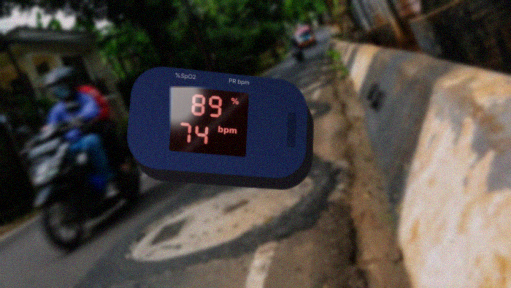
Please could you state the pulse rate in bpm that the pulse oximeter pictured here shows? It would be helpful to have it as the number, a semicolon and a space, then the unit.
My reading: 74; bpm
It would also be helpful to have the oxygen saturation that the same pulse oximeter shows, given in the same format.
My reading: 89; %
